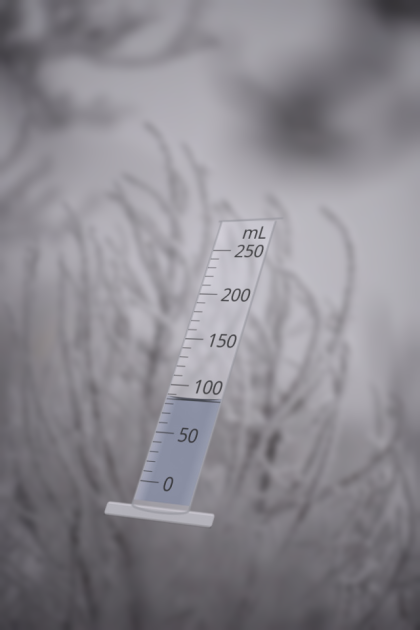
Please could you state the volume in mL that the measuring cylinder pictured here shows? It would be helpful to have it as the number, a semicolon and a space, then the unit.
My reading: 85; mL
